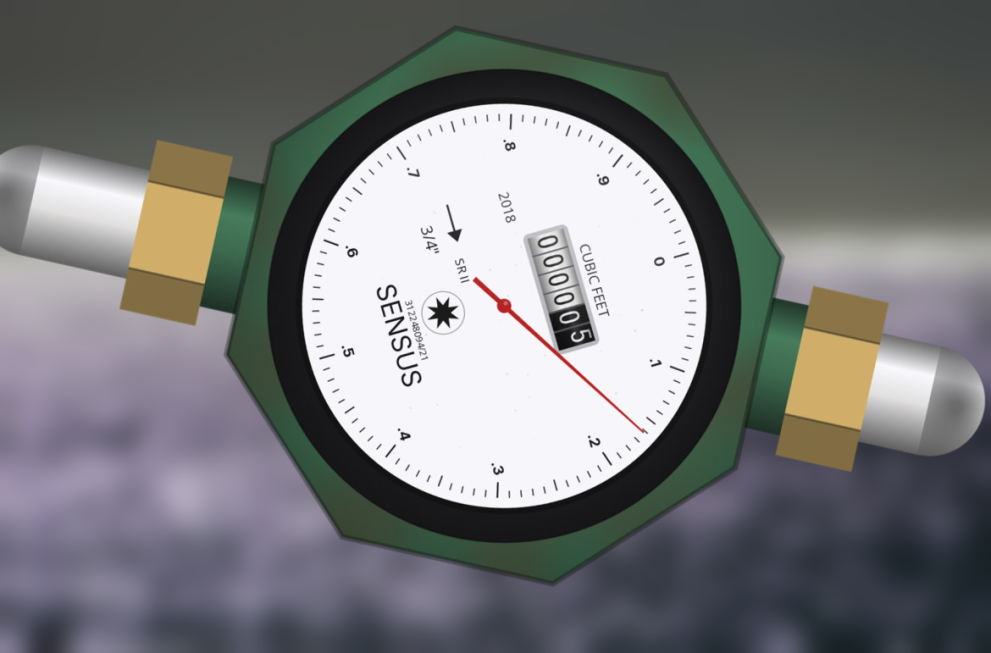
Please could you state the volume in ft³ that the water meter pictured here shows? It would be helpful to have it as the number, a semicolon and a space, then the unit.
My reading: 5.16; ft³
